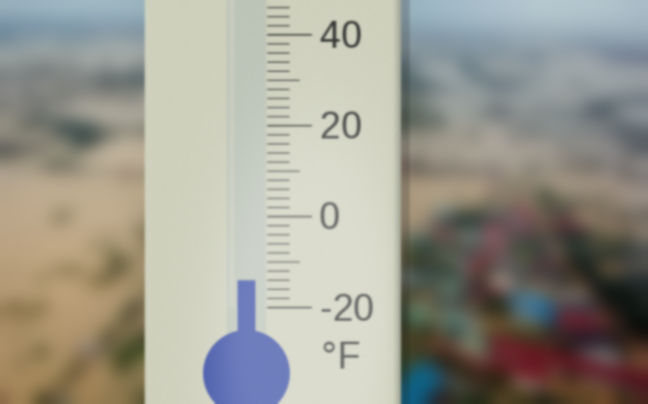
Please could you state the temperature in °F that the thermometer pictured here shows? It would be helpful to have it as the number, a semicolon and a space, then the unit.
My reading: -14; °F
